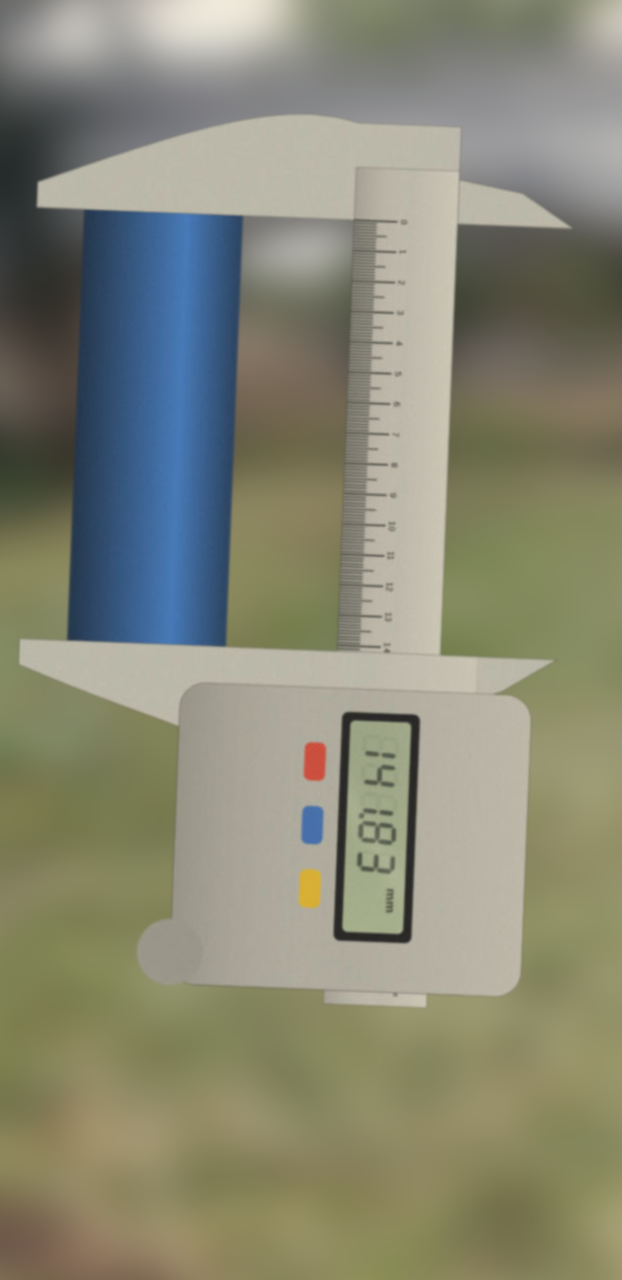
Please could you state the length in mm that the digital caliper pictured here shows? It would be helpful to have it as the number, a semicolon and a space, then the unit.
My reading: 141.83; mm
